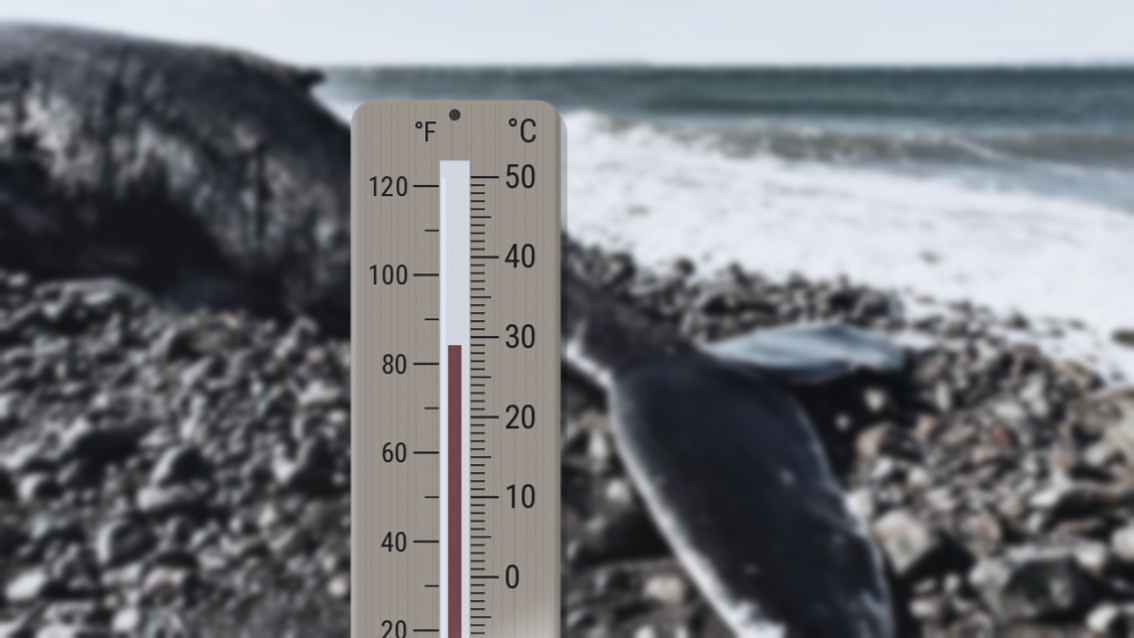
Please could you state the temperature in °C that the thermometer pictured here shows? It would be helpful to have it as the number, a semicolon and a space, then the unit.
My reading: 29; °C
